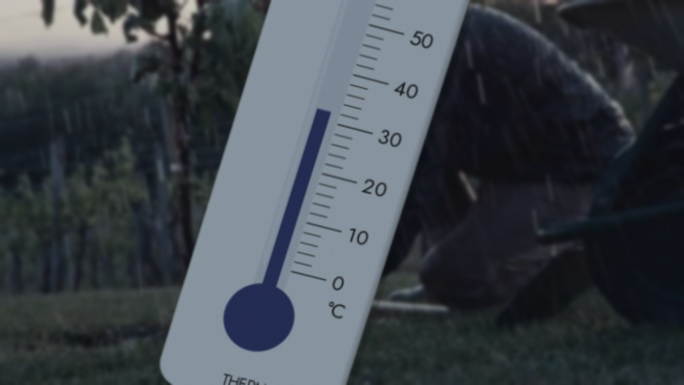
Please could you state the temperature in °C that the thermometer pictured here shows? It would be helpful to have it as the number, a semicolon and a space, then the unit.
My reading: 32; °C
